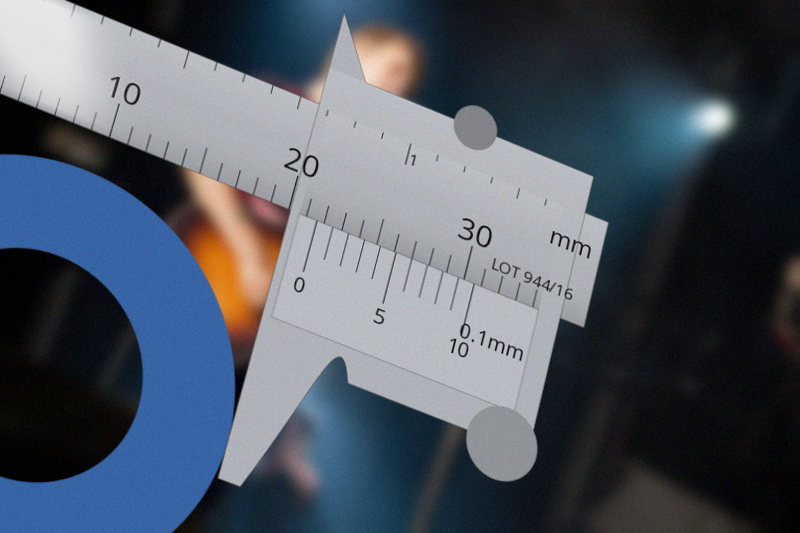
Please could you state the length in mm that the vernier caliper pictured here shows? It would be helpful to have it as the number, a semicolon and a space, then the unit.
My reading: 21.6; mm
